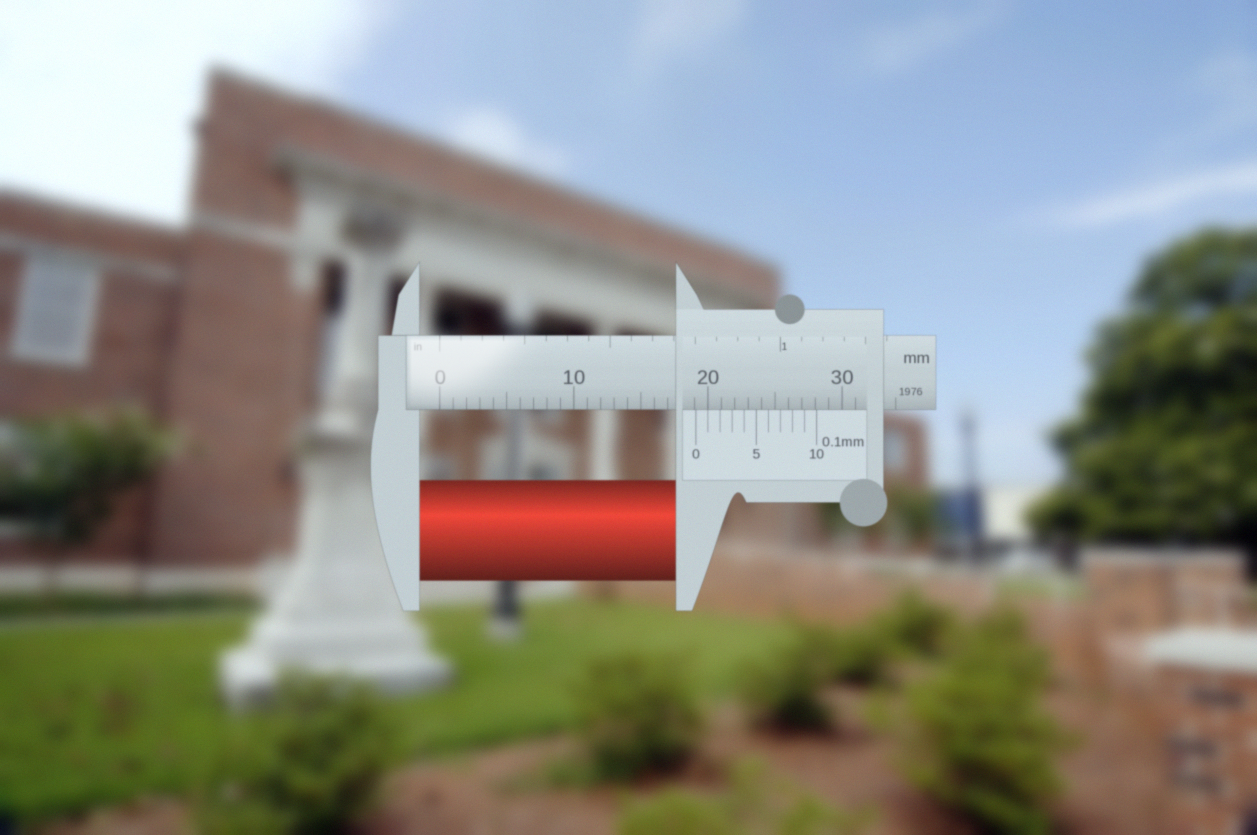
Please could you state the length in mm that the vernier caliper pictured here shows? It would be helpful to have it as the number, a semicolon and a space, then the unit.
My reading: 19.1; mm
